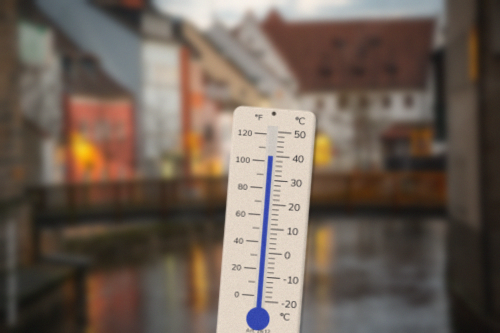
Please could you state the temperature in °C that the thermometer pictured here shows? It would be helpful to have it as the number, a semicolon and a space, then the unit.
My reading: 40; °C
